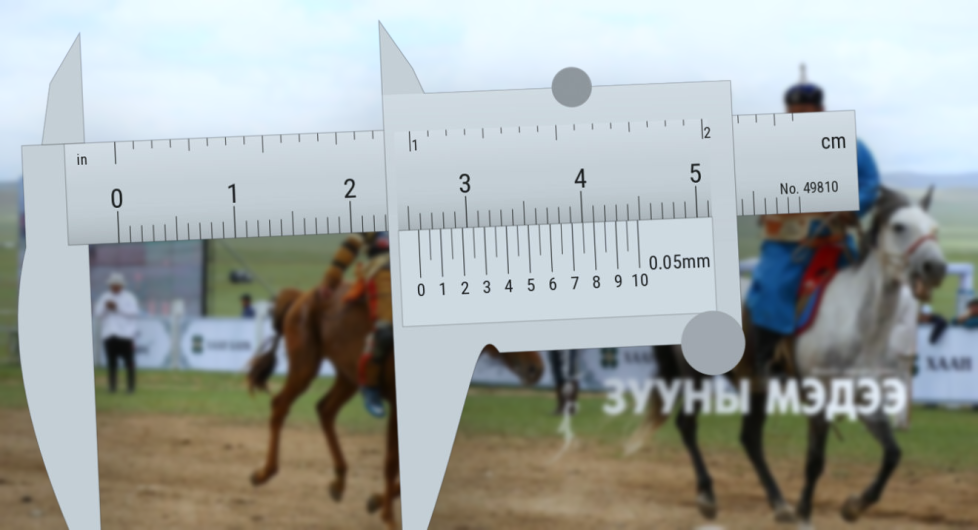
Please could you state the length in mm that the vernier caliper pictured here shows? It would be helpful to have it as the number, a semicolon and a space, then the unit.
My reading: 25.8; mm
